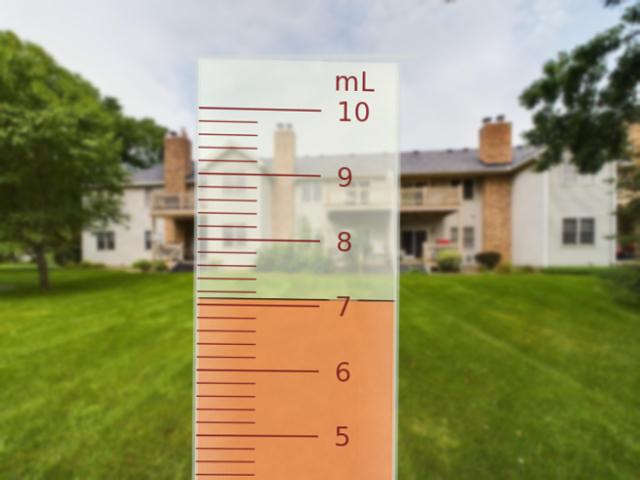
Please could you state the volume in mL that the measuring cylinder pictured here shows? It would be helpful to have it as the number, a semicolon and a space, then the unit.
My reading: 7.1; mL
